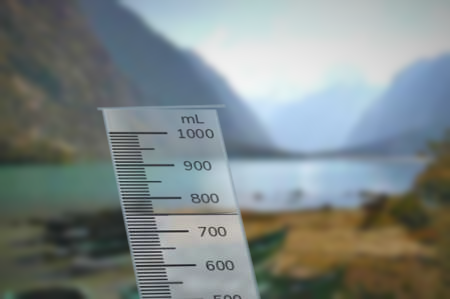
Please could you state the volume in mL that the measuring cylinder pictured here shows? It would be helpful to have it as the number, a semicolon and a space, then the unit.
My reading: 750; mL
